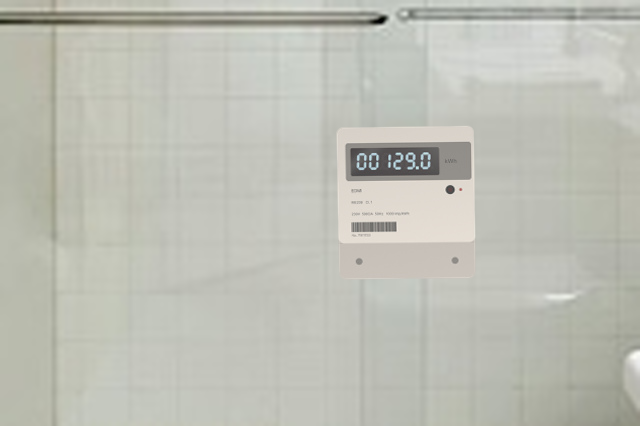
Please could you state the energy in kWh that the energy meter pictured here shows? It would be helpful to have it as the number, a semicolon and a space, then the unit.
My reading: 129.0; kWh
